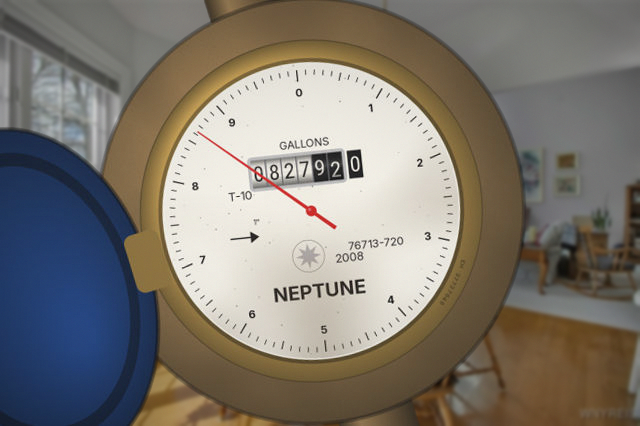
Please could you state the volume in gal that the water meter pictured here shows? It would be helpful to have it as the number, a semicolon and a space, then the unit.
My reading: 827918.6; gal
